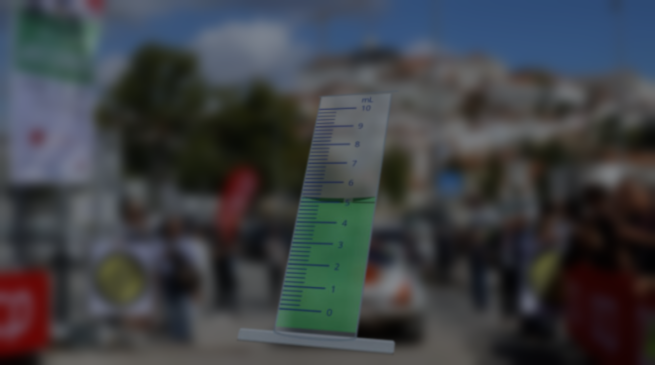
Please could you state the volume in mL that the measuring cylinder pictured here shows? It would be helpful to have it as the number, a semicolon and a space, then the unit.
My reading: 5; mL
